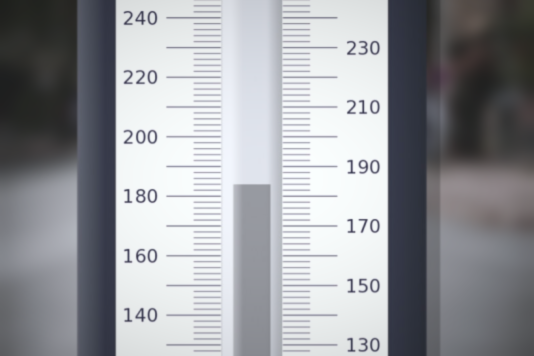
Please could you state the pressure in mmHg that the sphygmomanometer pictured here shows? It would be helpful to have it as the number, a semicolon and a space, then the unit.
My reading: 184; mmHg
